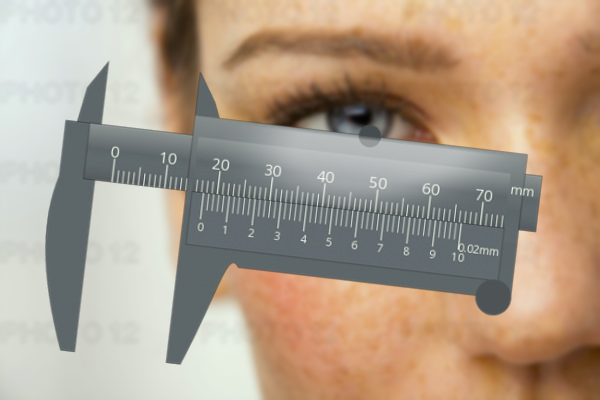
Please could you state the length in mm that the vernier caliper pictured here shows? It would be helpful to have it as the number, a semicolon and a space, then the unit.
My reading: 17.4; mm
